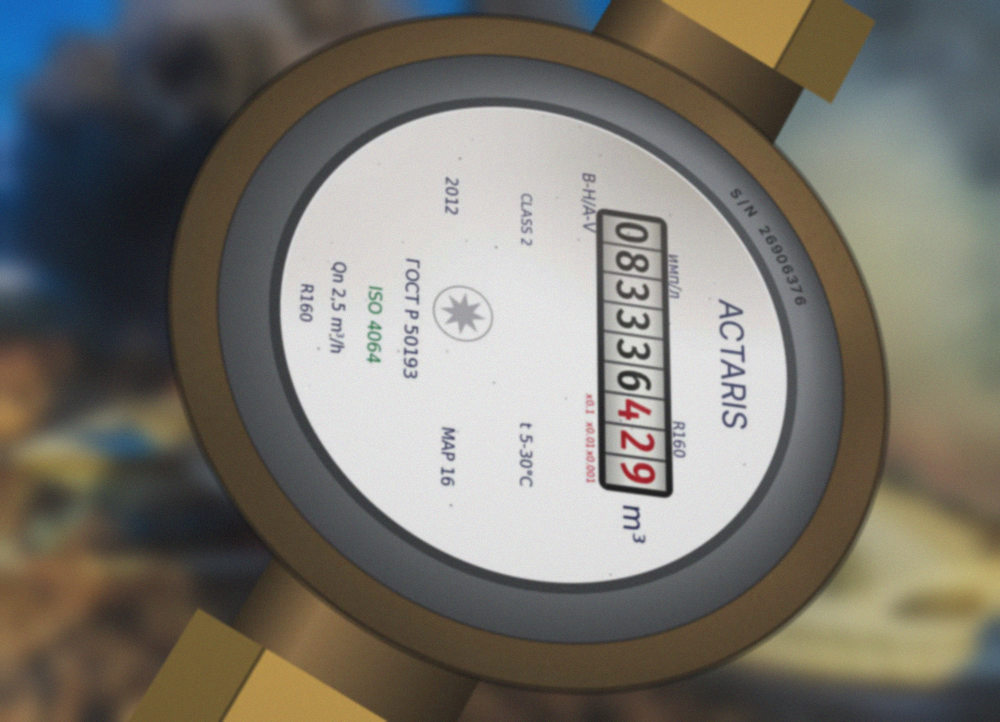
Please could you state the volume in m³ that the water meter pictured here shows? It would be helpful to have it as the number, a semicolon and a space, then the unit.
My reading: 83336.429; m³
